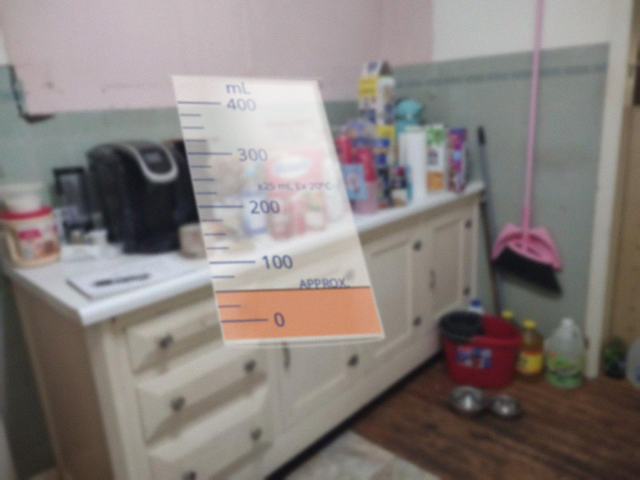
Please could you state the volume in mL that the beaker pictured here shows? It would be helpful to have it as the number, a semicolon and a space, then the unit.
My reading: 50; mL
